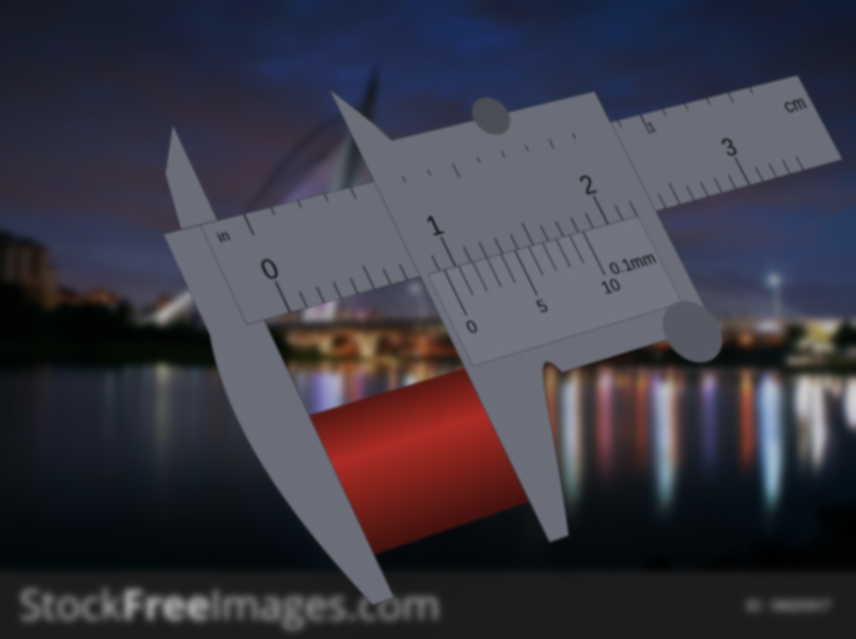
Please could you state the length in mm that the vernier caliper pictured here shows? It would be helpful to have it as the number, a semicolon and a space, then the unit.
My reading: 9.3; mm
